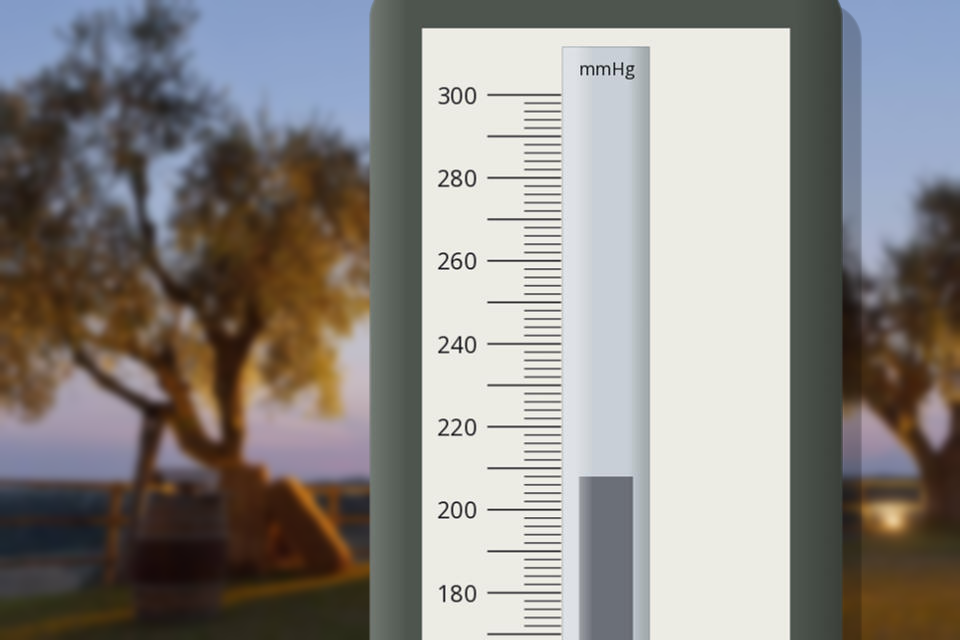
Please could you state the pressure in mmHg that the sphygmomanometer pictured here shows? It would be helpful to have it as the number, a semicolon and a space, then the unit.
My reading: 208; mmHg
